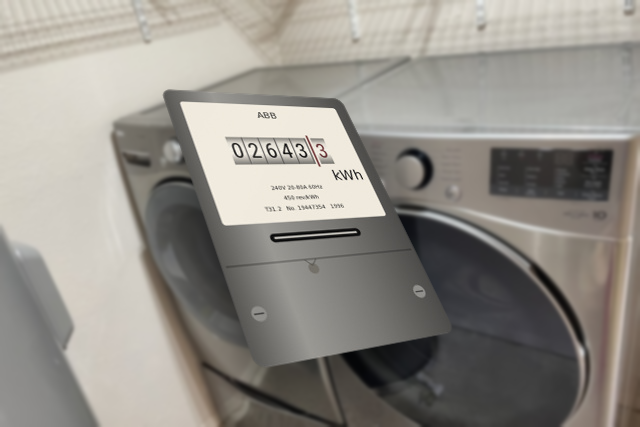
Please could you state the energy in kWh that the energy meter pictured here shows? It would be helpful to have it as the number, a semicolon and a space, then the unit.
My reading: 2643.3; kWh
